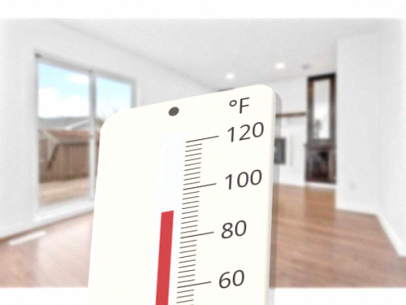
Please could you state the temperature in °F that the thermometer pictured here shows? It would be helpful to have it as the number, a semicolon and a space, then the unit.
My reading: 92; °F
